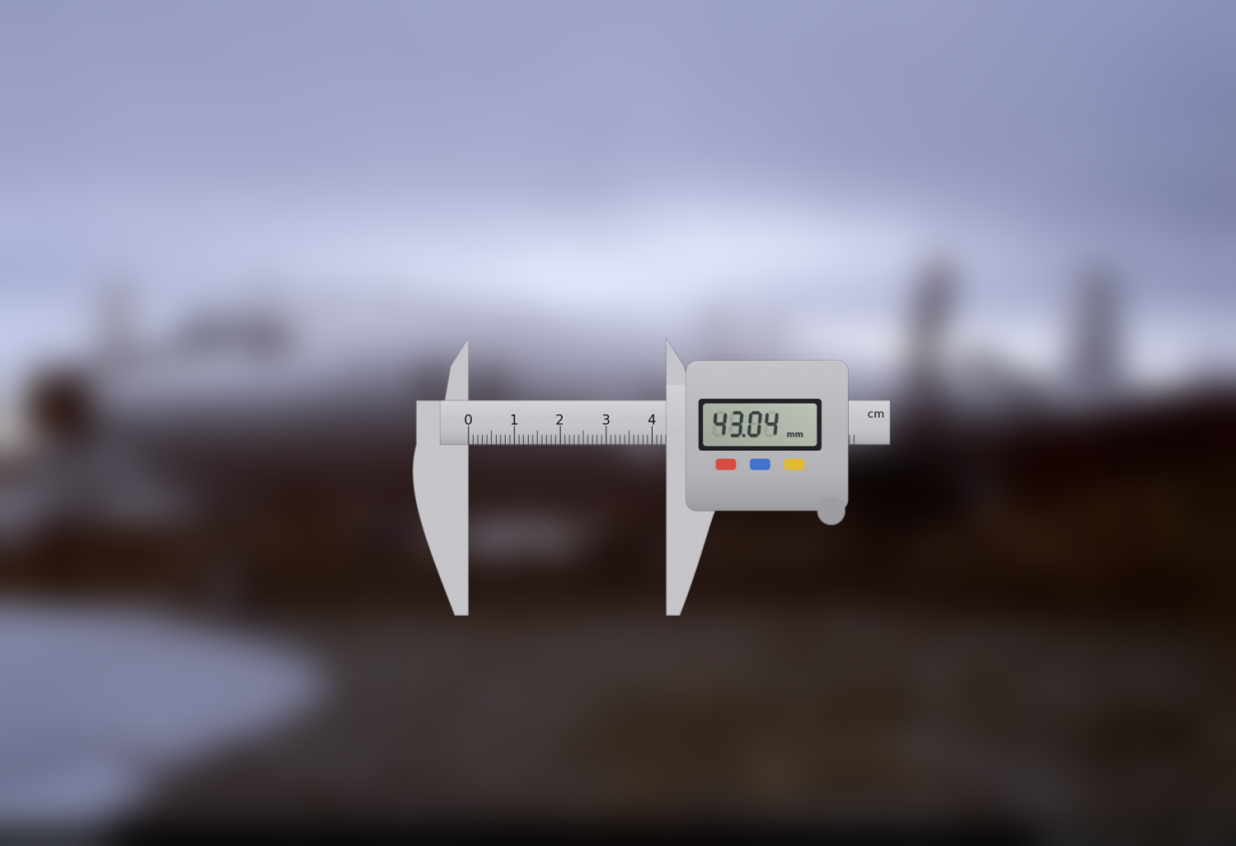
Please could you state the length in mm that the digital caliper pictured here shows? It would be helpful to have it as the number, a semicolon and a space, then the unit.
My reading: 43.04; mm
